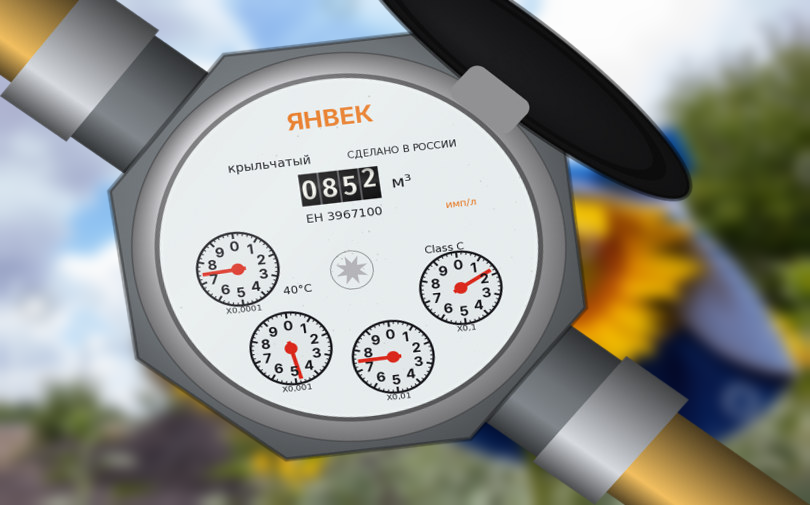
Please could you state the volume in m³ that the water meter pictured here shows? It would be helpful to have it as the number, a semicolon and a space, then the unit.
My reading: 852.1747; m³
